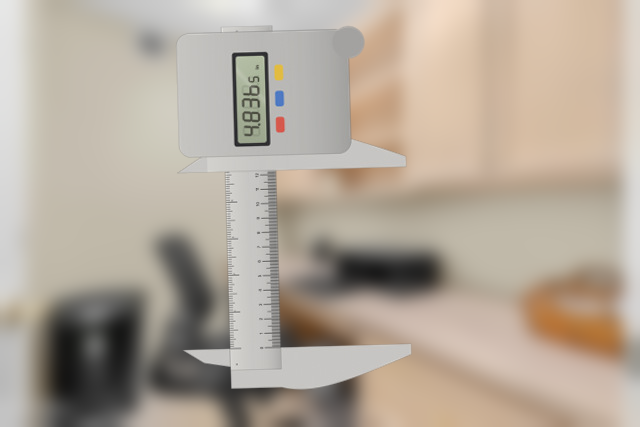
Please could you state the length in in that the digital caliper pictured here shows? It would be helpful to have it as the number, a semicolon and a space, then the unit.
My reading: 4.8365; in
